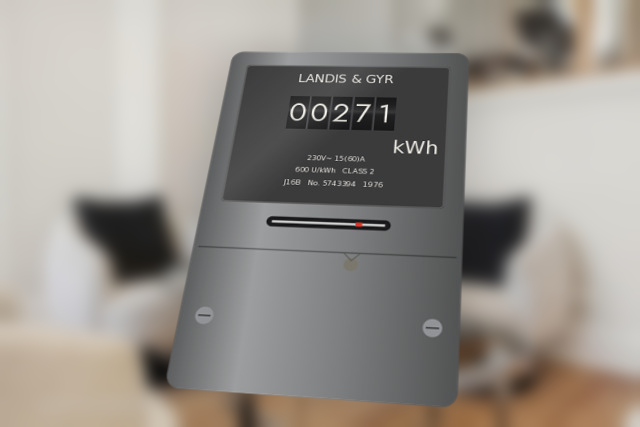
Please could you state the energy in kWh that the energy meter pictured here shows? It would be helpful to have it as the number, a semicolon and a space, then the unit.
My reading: 271; kWh
